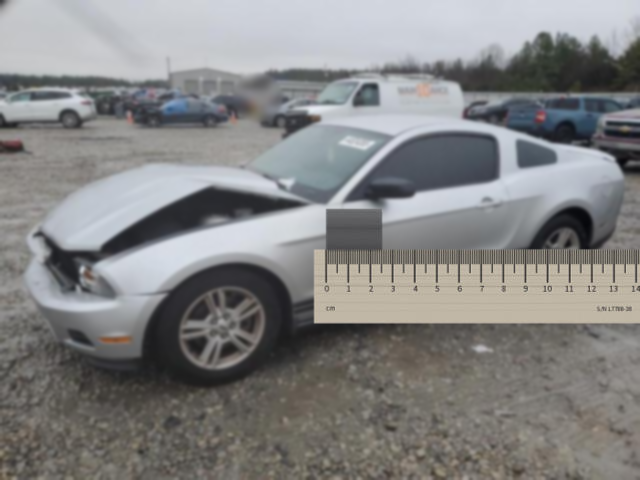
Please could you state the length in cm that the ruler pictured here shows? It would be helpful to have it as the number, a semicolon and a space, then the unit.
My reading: 2.5; cm
